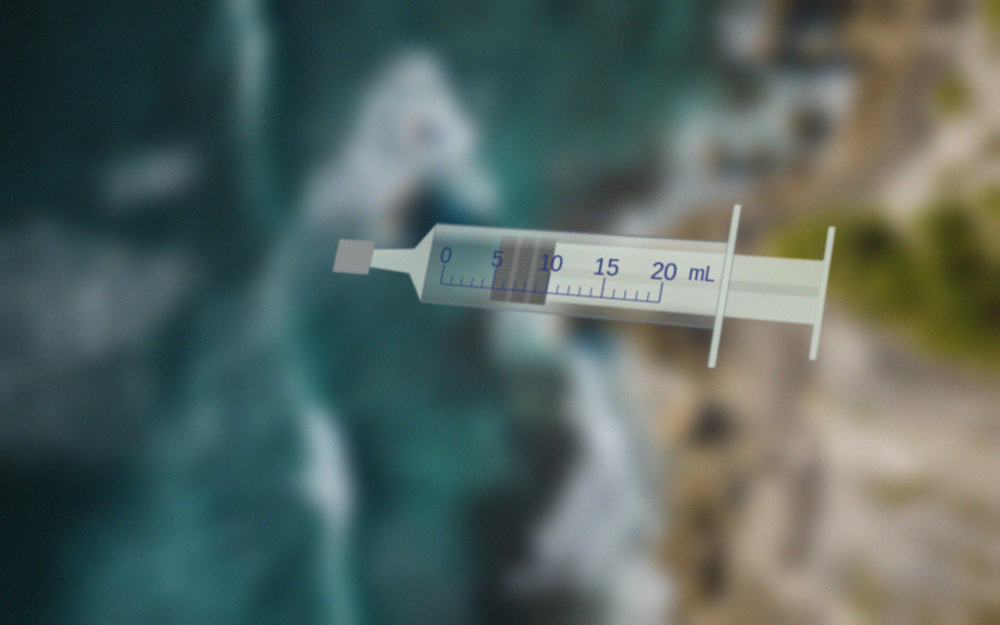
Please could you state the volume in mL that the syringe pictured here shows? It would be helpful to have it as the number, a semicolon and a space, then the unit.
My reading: 5; mL
